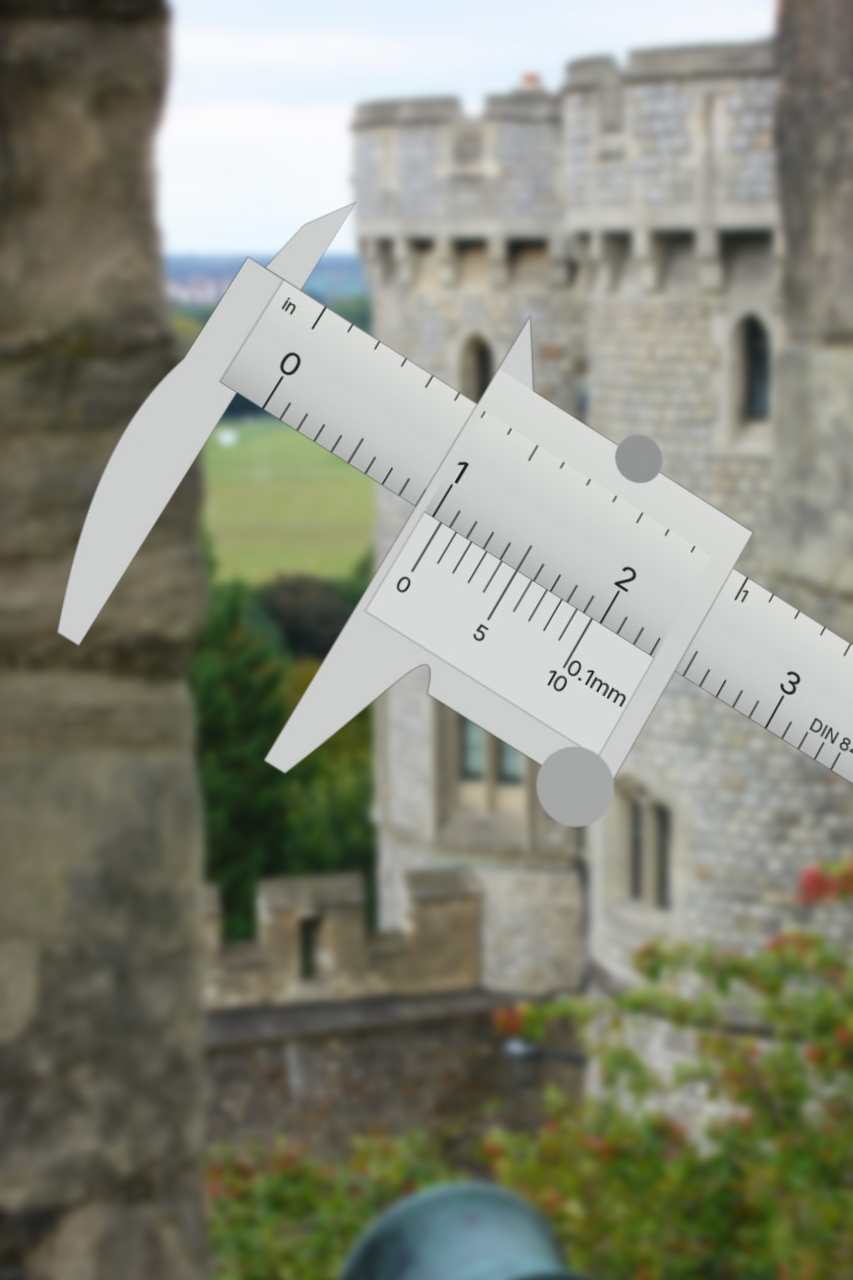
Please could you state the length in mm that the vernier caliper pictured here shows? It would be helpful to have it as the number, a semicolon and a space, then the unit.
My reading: 10.5; mm
